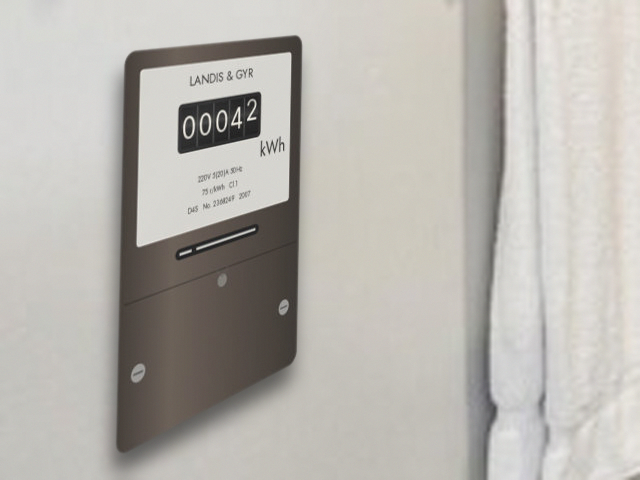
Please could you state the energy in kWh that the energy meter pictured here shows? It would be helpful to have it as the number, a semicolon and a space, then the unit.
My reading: 42; kWh
